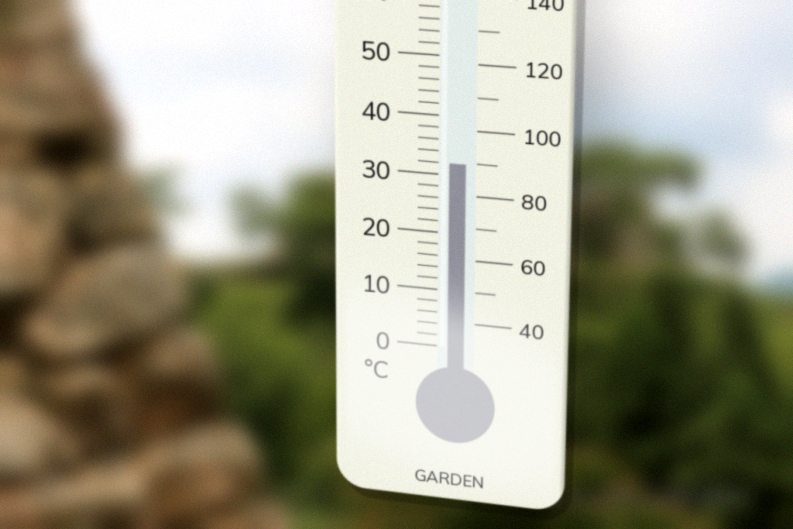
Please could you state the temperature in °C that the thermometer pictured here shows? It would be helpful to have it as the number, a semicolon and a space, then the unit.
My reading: 32; °C
